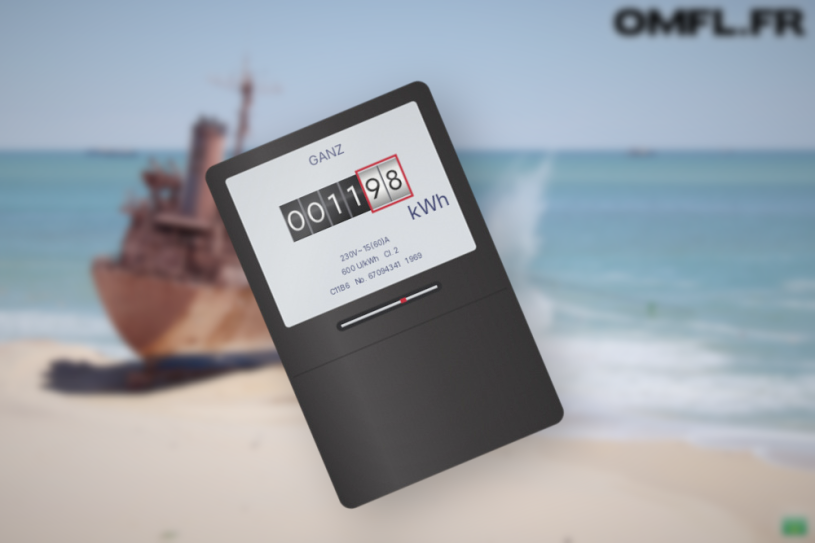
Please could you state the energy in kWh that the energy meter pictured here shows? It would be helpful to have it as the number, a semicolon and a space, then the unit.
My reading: 11.98; kWh
